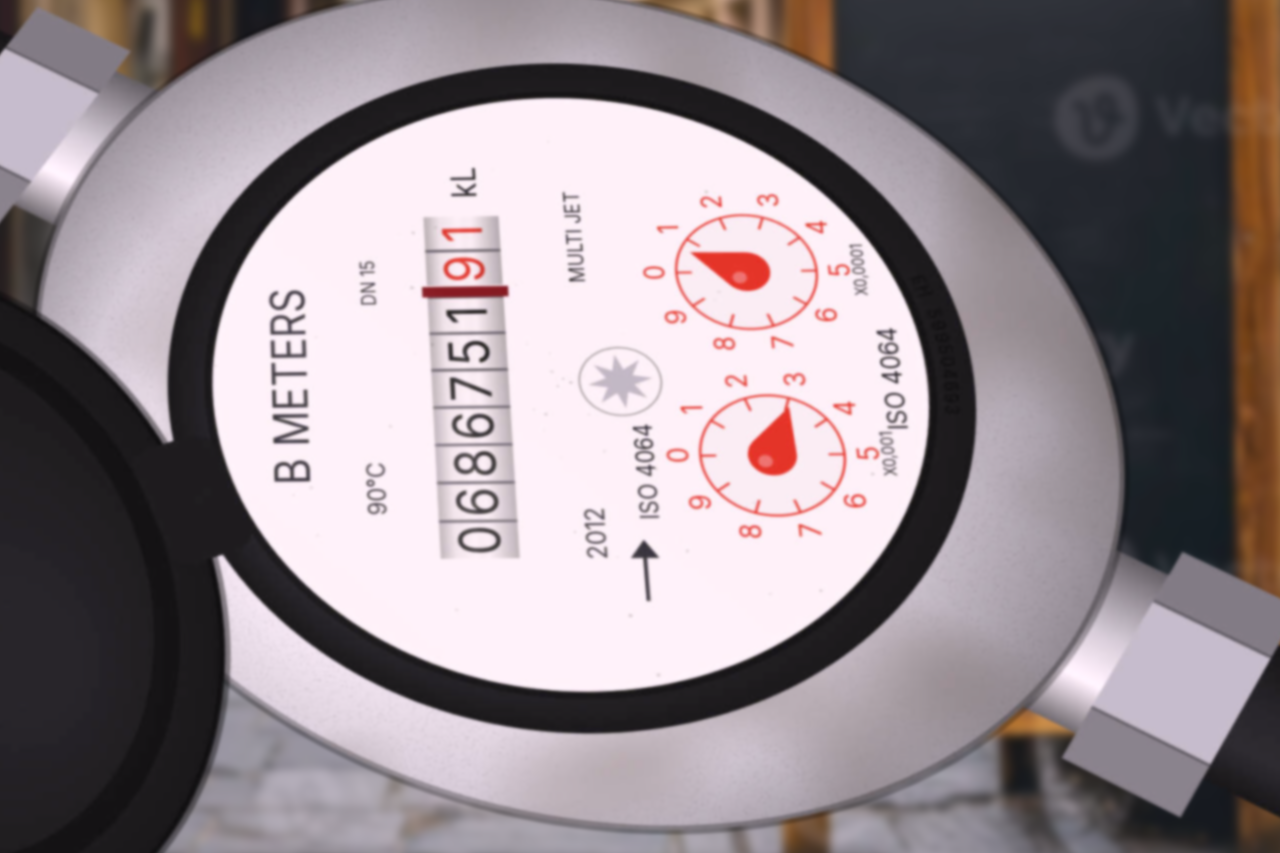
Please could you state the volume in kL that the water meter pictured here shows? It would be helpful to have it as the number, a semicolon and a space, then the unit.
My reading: 686751.9130; kL
